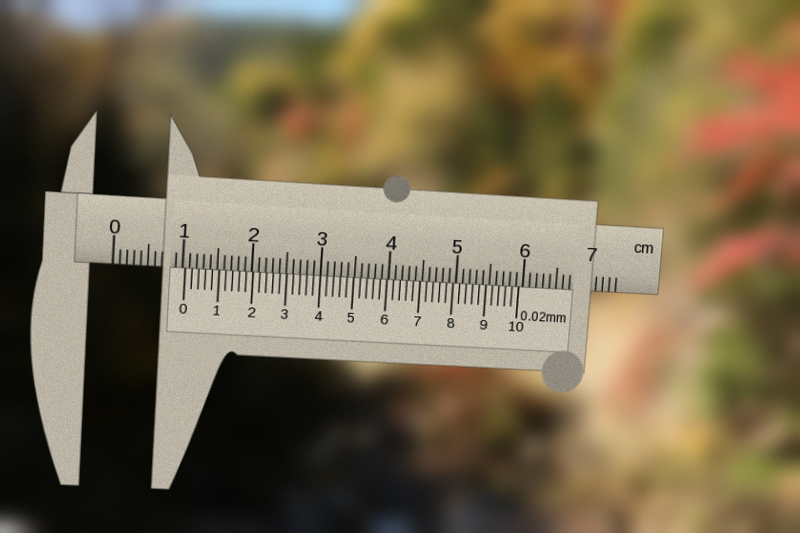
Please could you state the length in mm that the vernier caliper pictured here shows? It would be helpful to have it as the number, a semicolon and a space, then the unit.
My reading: 10.4; mm
